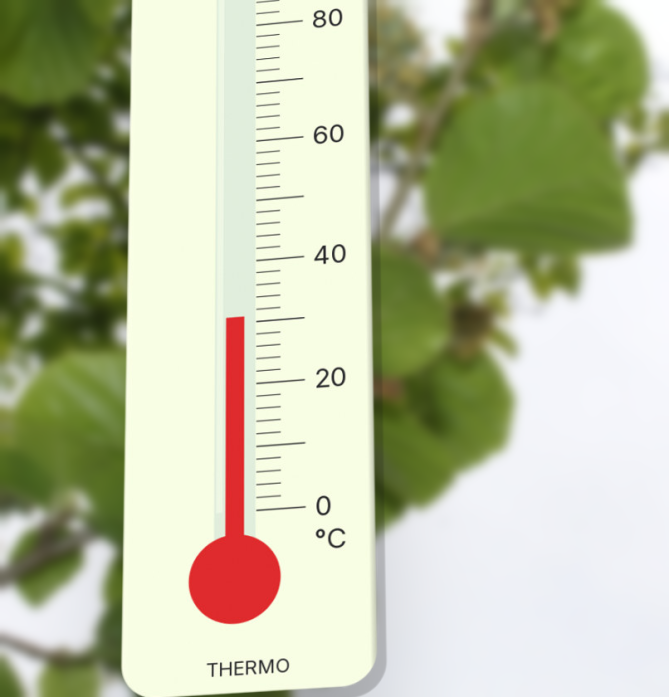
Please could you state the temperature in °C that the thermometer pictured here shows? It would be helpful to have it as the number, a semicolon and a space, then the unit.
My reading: 31; °C
